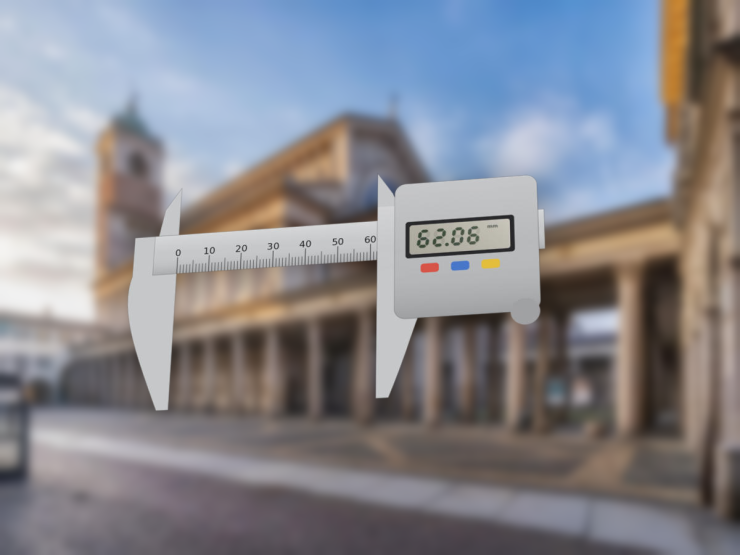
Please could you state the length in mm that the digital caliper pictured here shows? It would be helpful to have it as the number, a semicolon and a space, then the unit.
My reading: 62.06; mm
